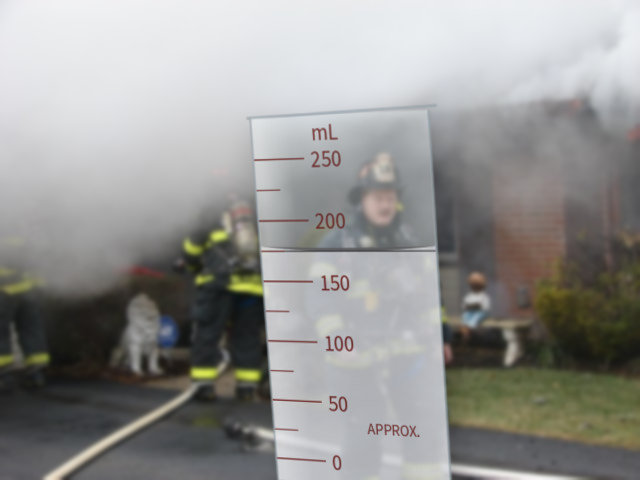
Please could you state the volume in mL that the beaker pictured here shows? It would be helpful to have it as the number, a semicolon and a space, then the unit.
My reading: 175; mL
